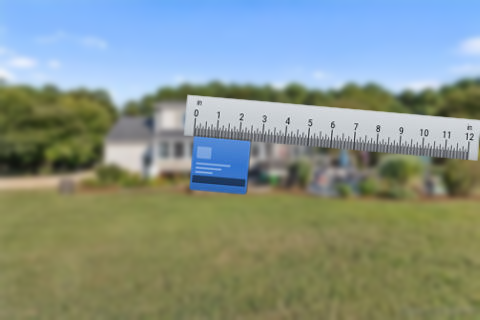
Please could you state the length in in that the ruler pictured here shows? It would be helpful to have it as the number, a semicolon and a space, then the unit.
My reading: 2.5; in
